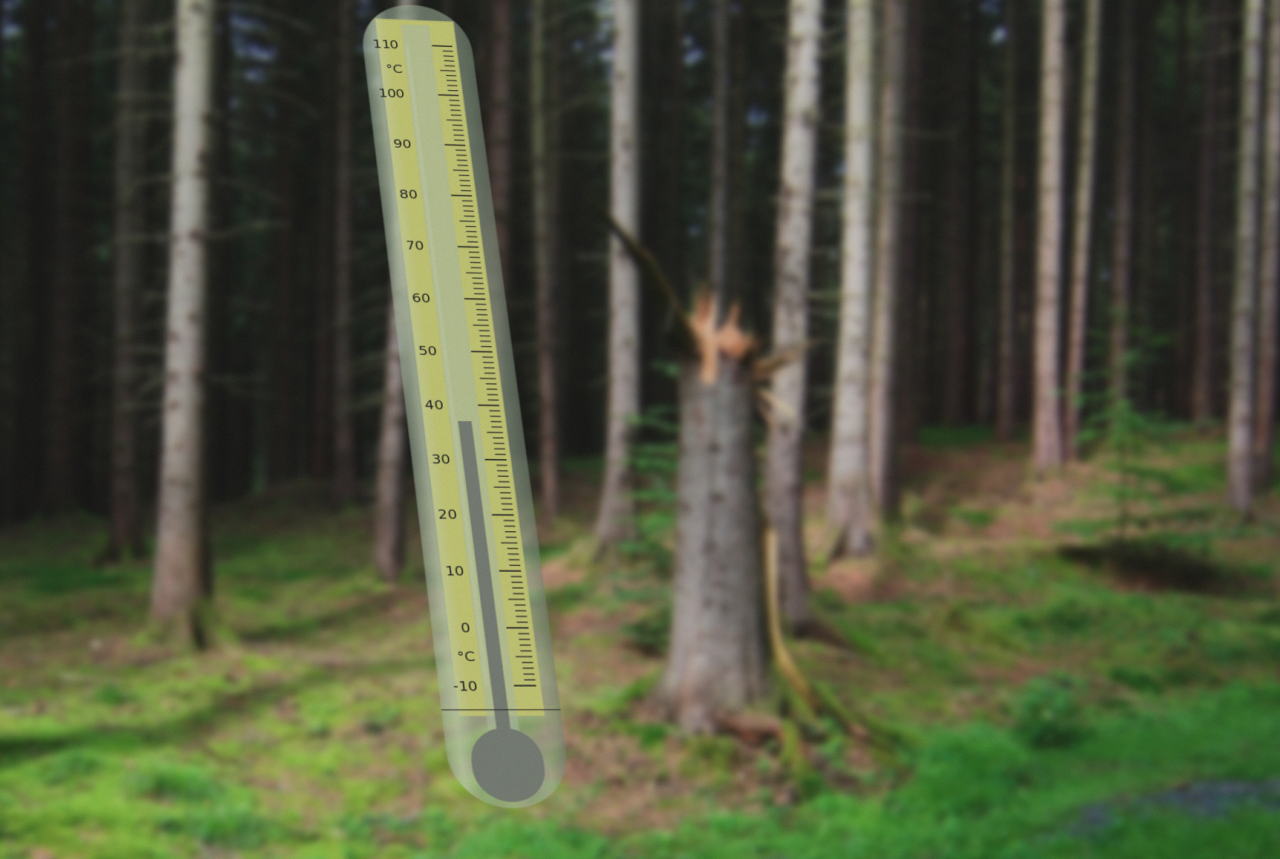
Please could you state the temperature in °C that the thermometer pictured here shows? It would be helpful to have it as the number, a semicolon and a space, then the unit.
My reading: 37; °C
